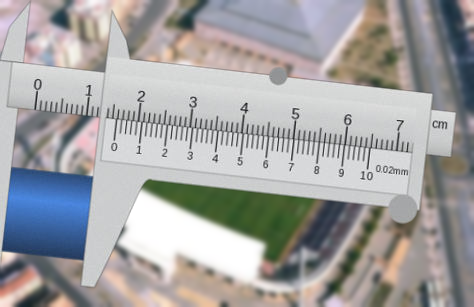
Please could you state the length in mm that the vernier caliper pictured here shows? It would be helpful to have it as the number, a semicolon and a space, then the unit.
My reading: 15.8; mm
